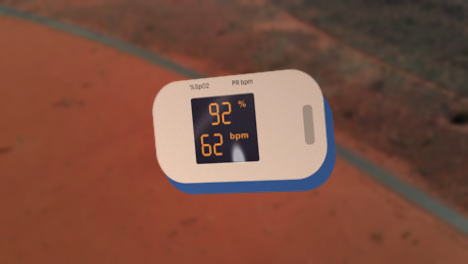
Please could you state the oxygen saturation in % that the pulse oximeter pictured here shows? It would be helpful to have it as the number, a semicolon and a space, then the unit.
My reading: 92; %
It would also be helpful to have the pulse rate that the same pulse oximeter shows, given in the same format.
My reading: 62; bpm
